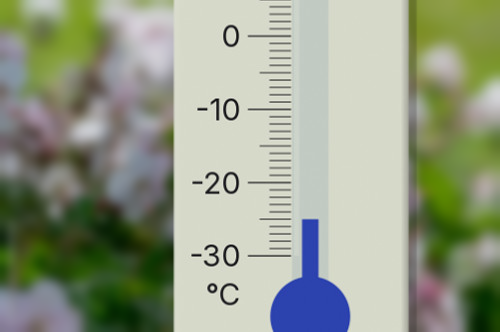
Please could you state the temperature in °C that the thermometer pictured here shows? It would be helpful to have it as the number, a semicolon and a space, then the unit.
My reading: -25; °C
